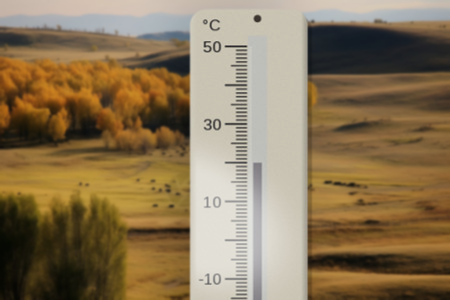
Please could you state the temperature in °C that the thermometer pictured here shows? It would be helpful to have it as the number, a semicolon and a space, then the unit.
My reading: 20; °C
